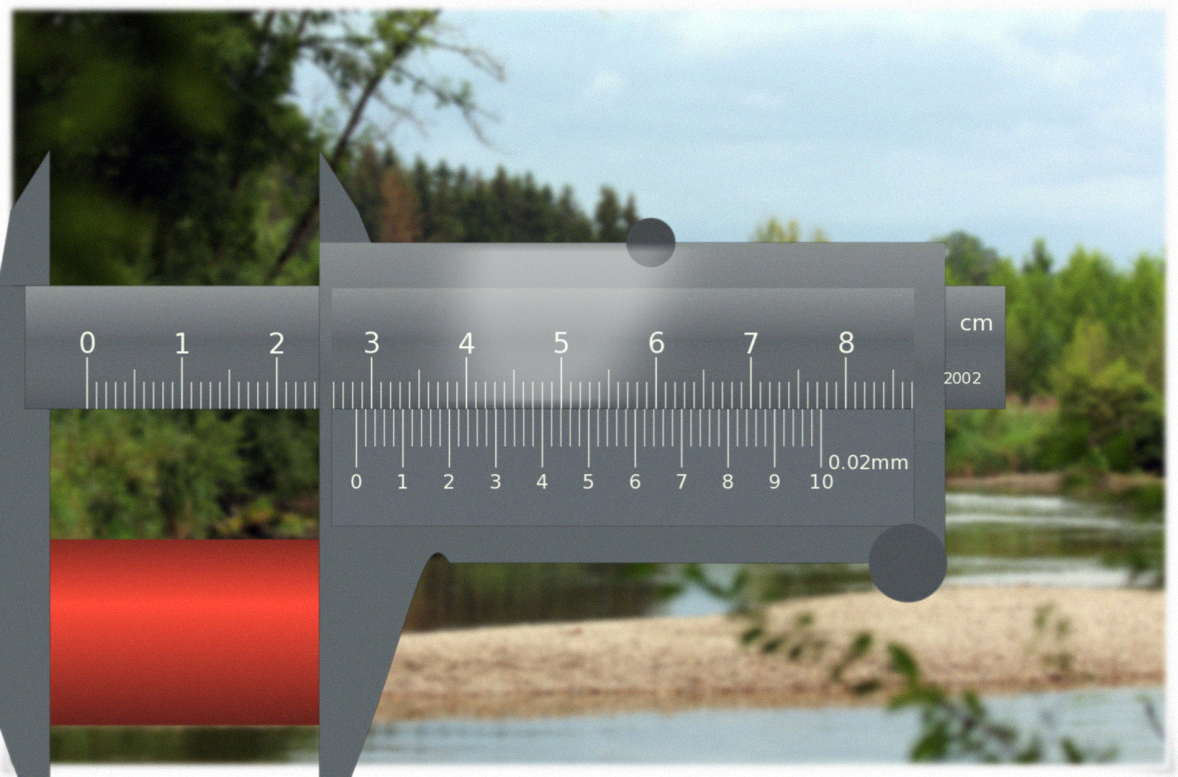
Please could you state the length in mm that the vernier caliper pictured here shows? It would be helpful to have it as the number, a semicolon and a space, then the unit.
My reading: 28.4; mm
